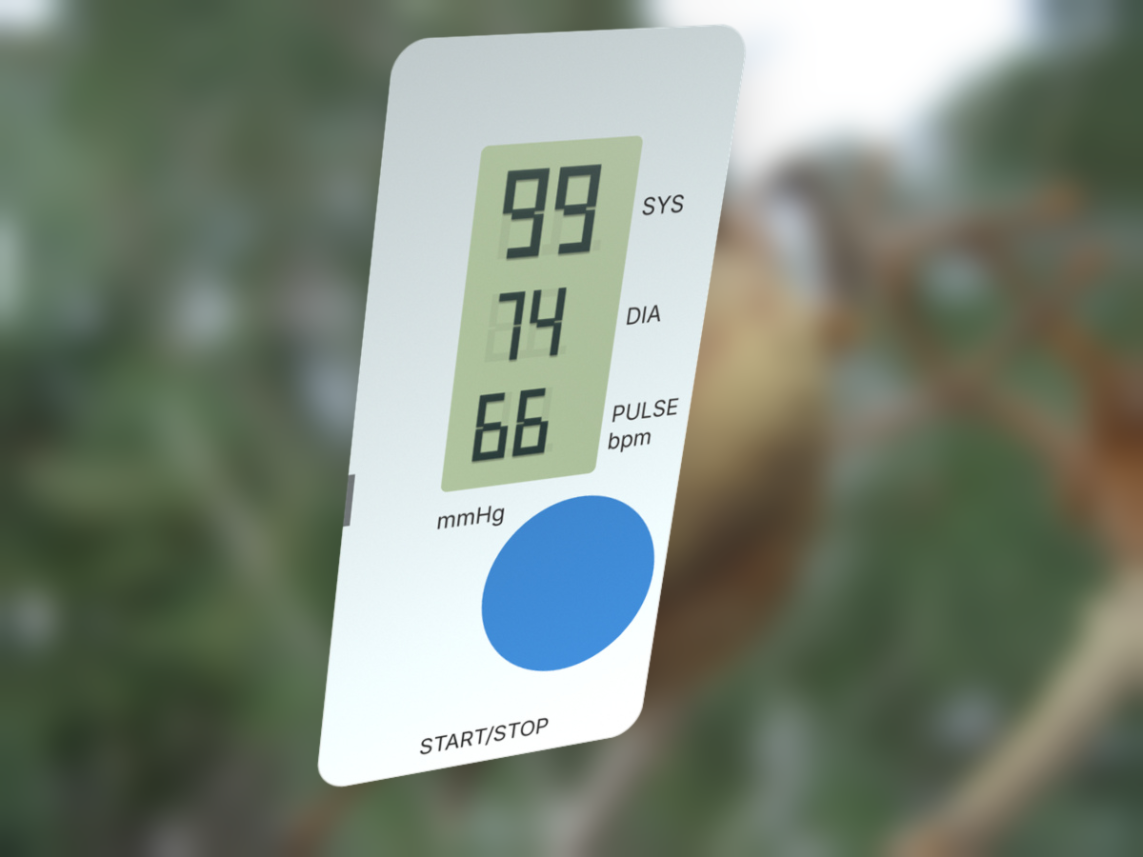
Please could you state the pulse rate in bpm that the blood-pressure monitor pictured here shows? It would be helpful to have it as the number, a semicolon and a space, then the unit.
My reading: 66; bpm
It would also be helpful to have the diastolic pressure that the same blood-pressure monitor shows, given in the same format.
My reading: 74; mmHg
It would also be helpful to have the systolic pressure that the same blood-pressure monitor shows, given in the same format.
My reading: 99; mmHg
